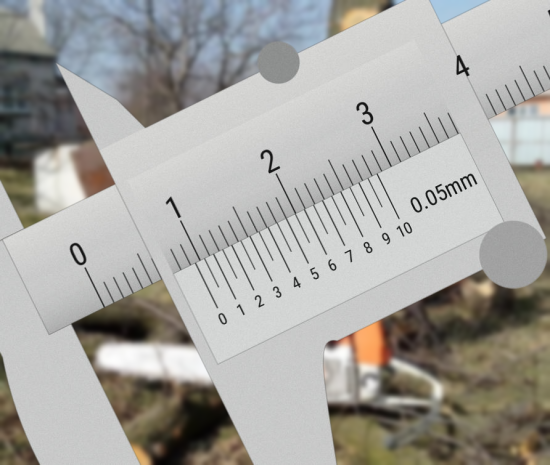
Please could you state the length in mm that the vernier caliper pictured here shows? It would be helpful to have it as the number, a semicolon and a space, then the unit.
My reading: 9.5; mm
